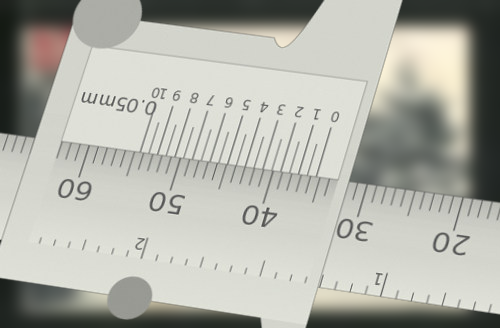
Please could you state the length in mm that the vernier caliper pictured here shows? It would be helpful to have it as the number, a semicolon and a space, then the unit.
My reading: 35.4; mm
